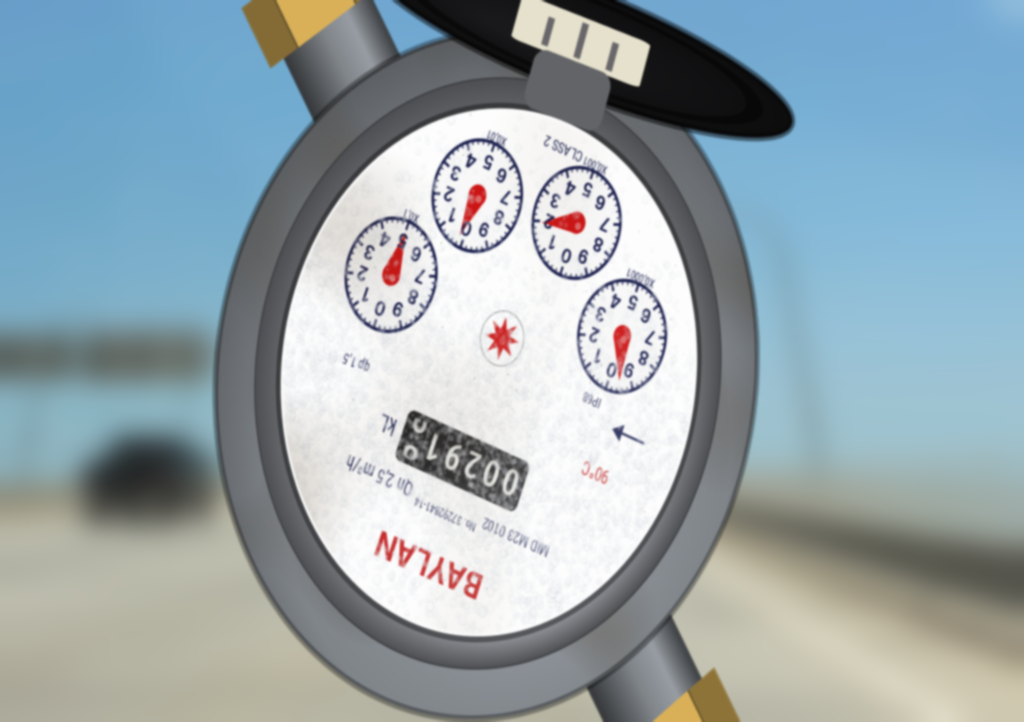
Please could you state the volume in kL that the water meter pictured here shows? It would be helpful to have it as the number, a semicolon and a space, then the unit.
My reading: 2918.5019; kL
